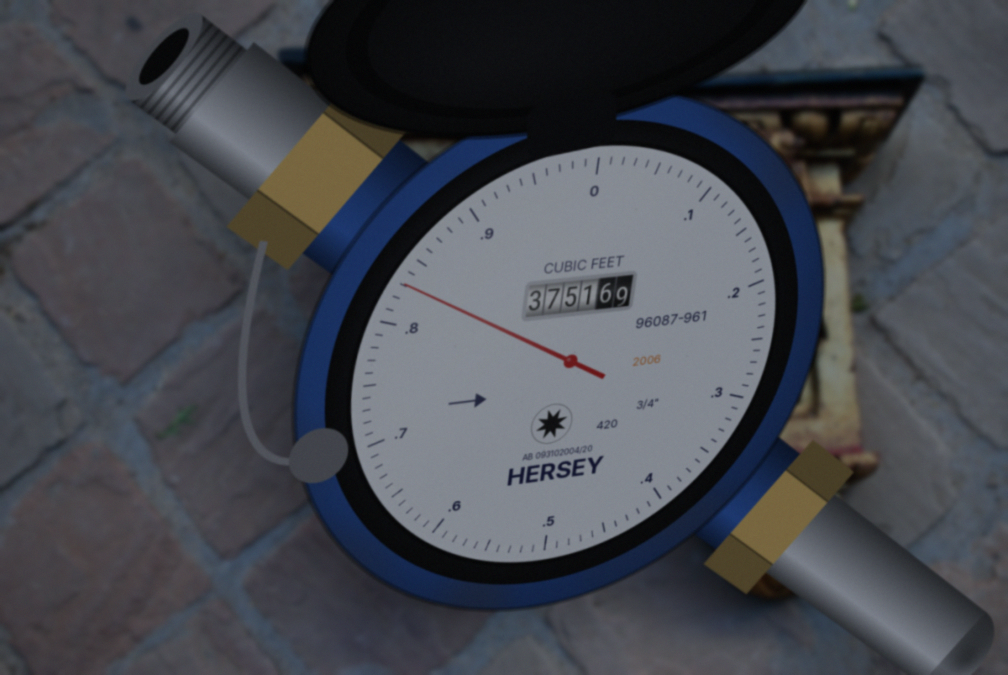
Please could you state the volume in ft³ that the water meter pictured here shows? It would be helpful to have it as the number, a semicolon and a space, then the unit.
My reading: 375168.83; ft³
